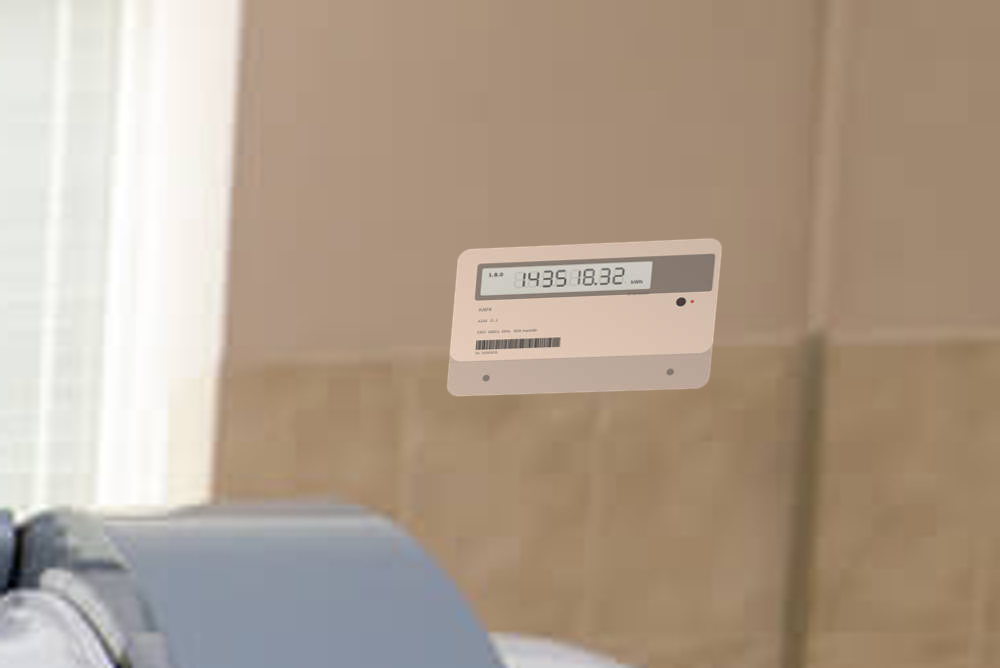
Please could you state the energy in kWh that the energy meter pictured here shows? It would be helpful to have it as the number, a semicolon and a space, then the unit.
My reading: 143518.32; kWh
